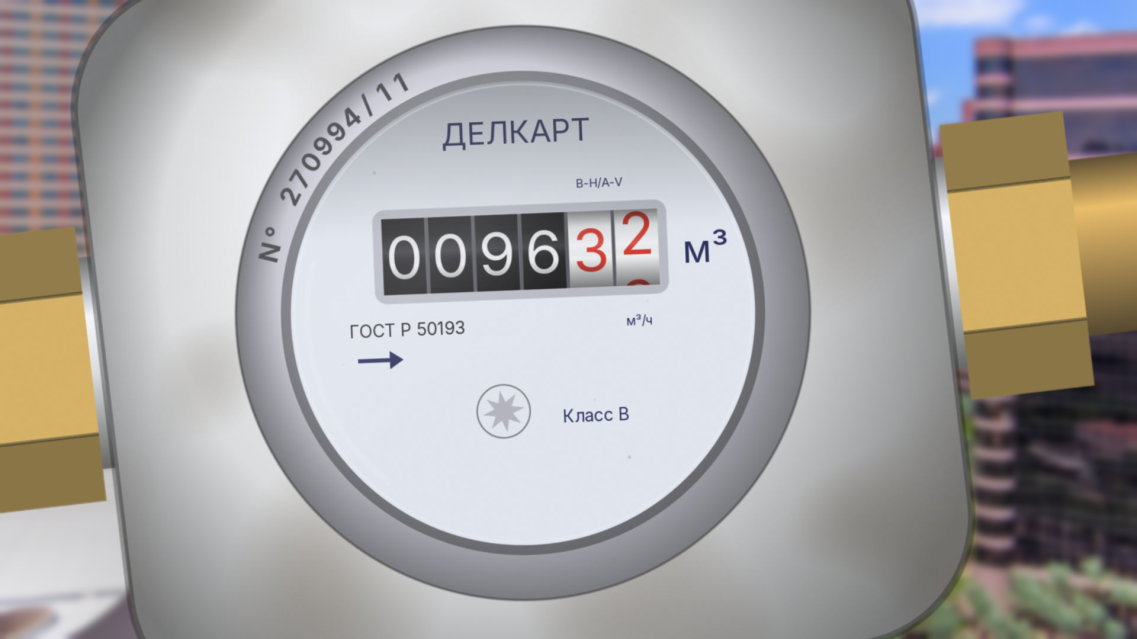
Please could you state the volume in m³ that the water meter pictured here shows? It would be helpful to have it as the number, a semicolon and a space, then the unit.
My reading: 96.32; m³
